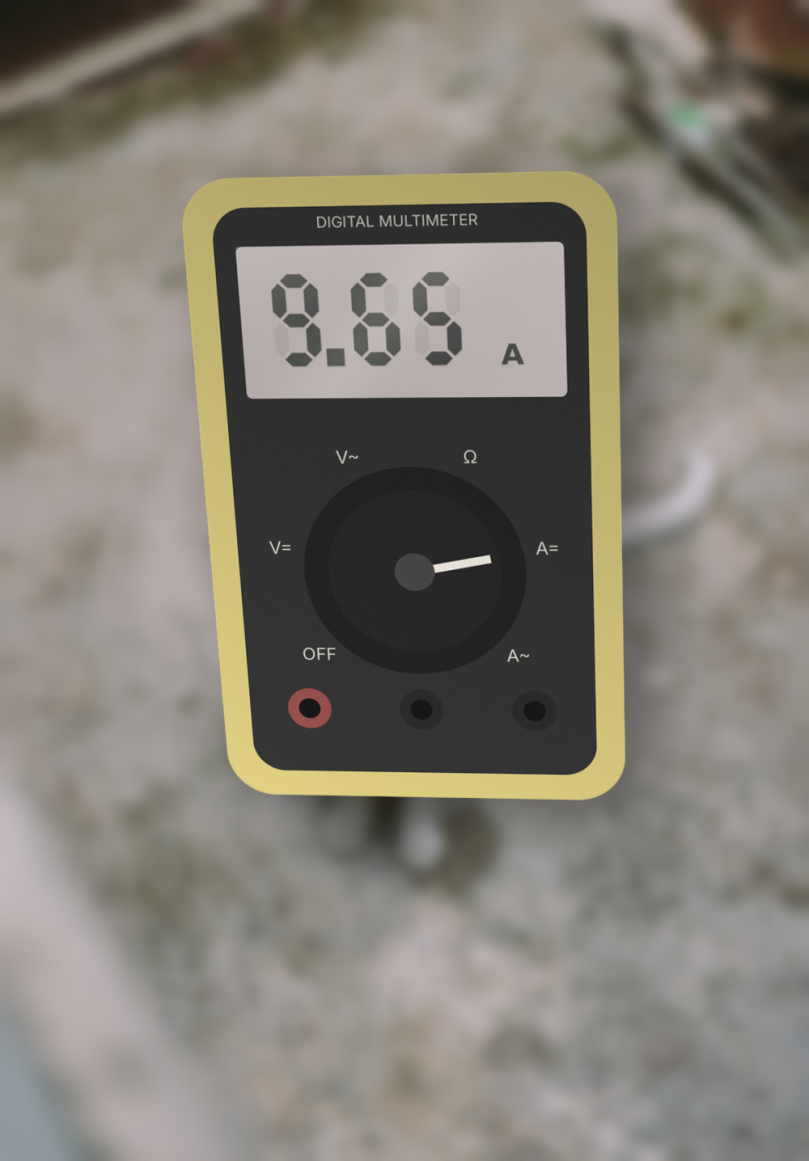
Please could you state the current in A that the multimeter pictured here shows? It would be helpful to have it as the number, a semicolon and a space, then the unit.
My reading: 9.65; A
